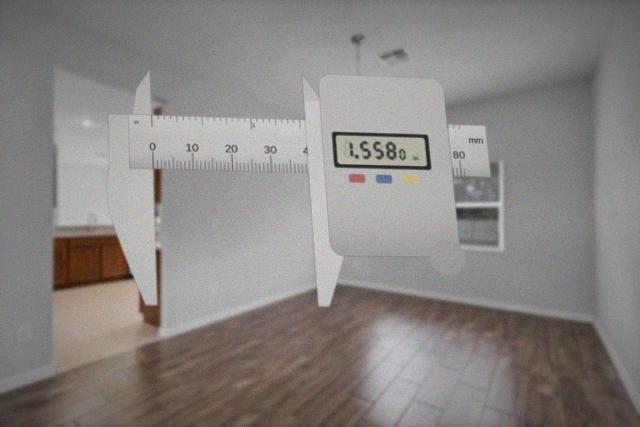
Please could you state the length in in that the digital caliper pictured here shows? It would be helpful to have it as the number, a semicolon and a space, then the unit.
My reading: 1.5580; in
